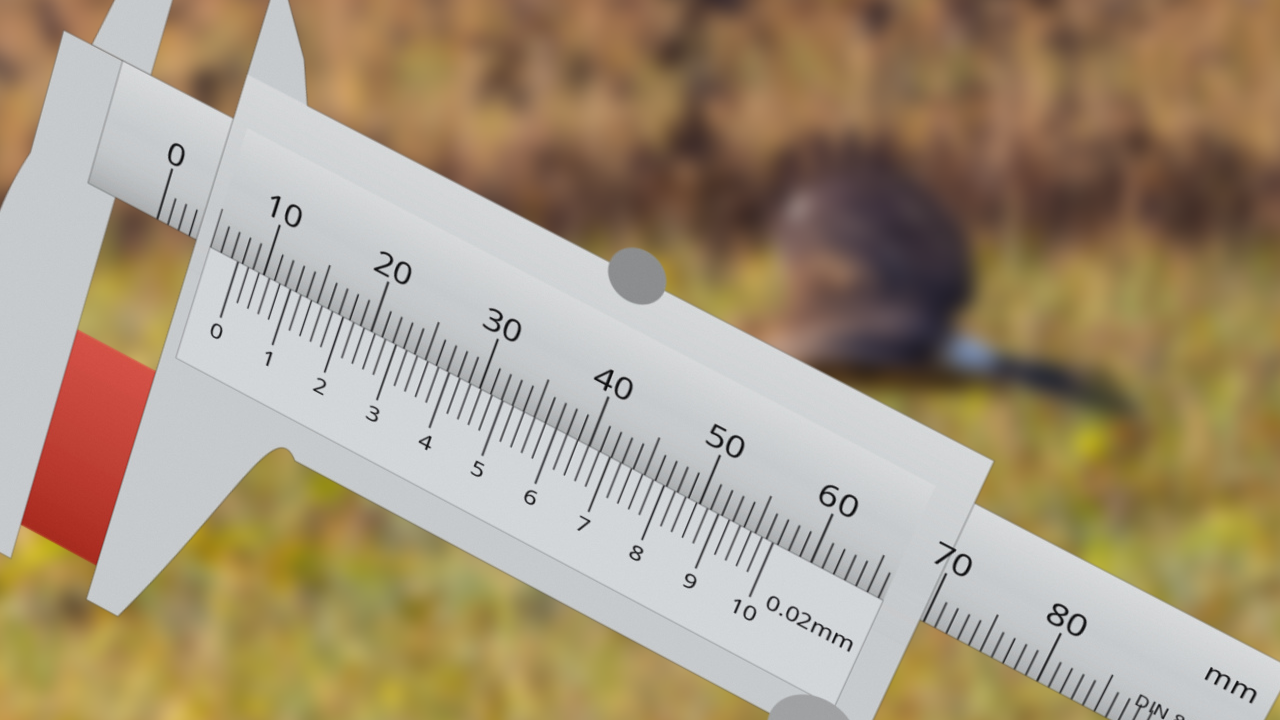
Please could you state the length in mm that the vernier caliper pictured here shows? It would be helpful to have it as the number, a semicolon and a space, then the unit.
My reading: 7.6; mm
